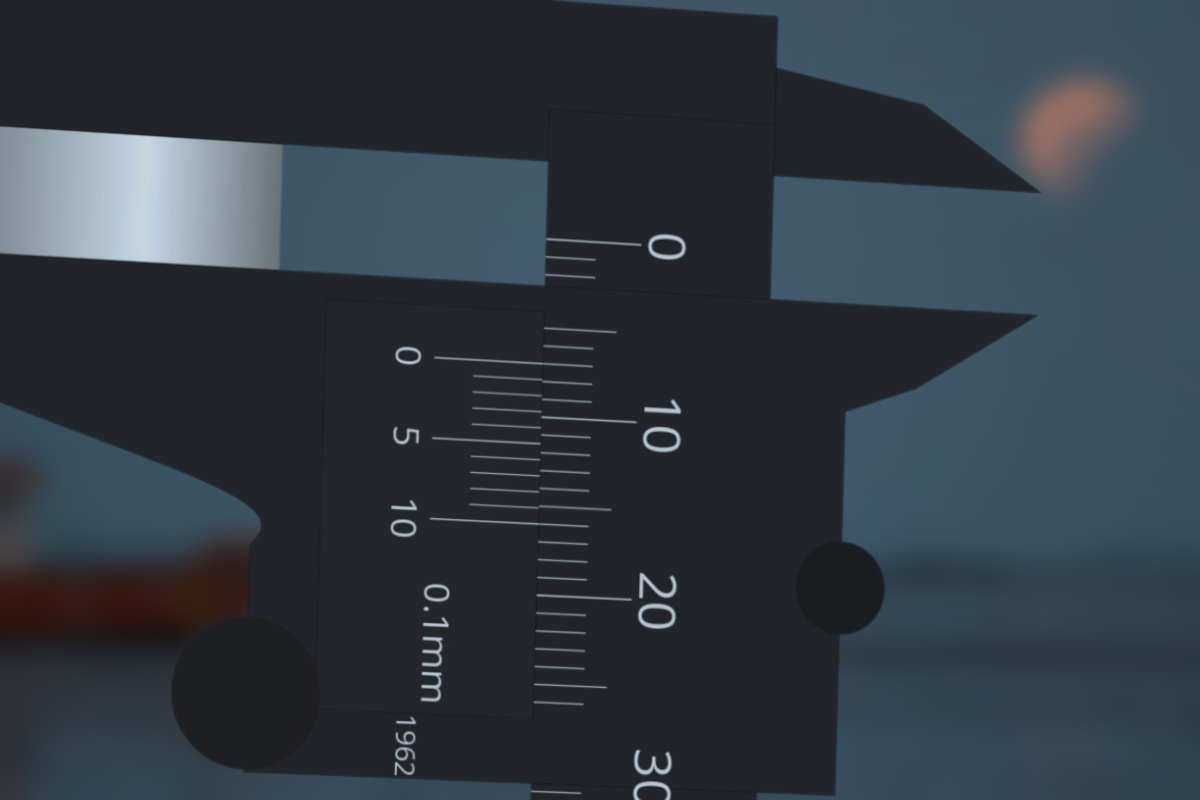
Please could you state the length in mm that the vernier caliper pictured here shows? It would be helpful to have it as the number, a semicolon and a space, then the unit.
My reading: 7.0; mm
